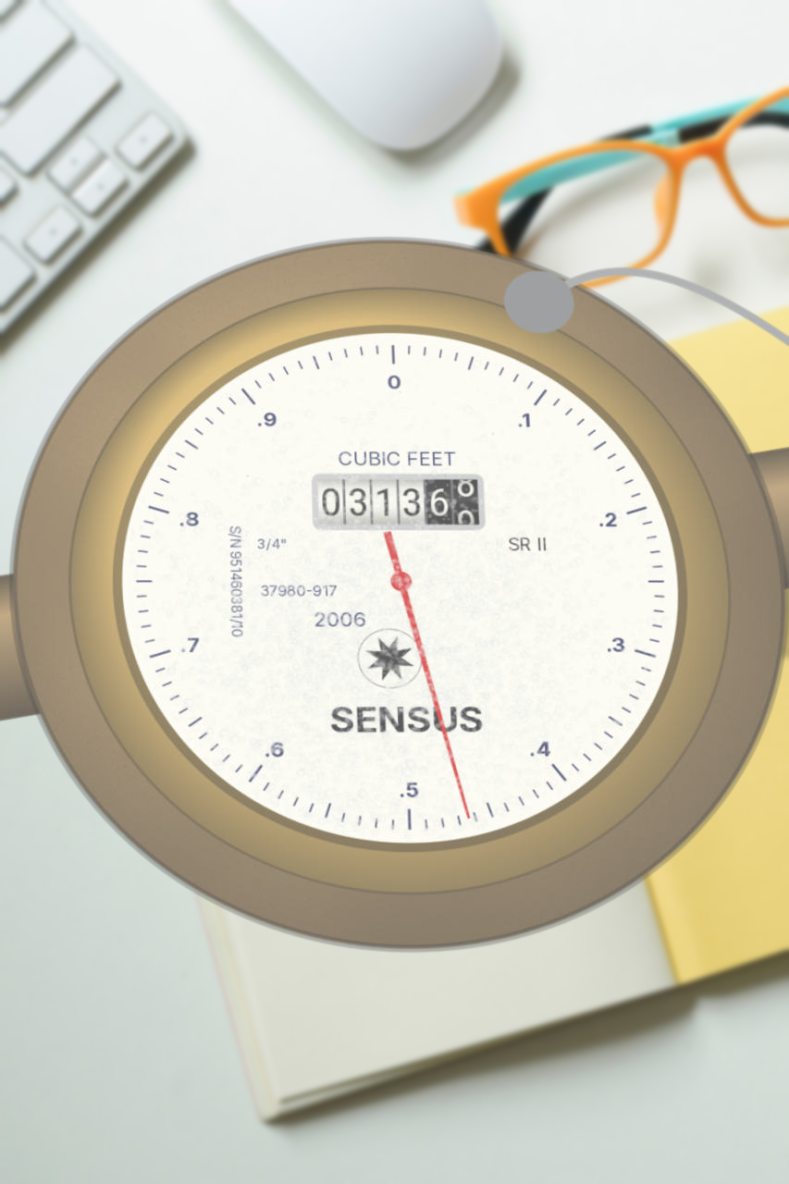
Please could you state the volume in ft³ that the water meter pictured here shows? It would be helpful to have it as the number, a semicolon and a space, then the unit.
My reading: 31368.46; ft³
